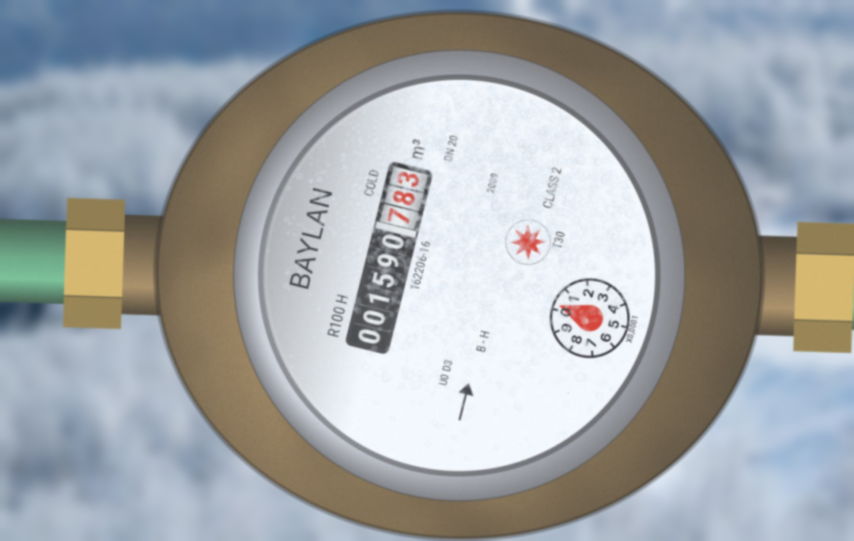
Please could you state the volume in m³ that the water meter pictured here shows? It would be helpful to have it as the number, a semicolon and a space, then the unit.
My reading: 1590.7830; m³
